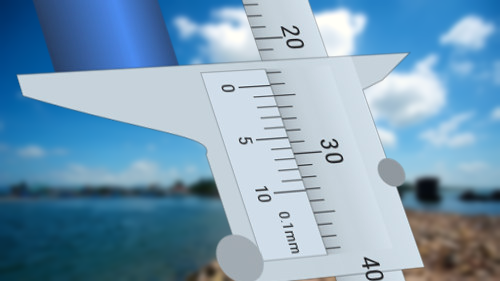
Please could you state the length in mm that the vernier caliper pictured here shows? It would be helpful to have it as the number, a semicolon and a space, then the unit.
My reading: 24.1; mm
